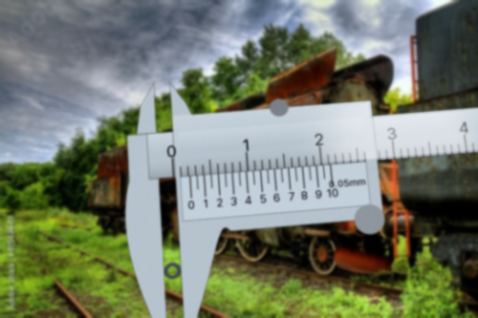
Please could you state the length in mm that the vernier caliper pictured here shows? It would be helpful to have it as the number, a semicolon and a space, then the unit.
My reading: 2.2; mm
